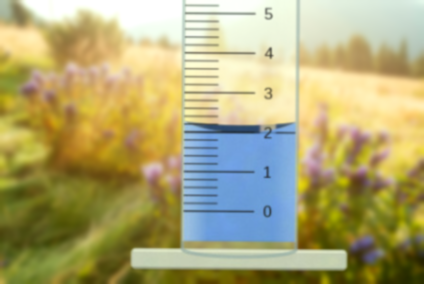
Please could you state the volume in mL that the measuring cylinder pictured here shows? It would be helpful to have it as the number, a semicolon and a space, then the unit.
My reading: 2; mL
